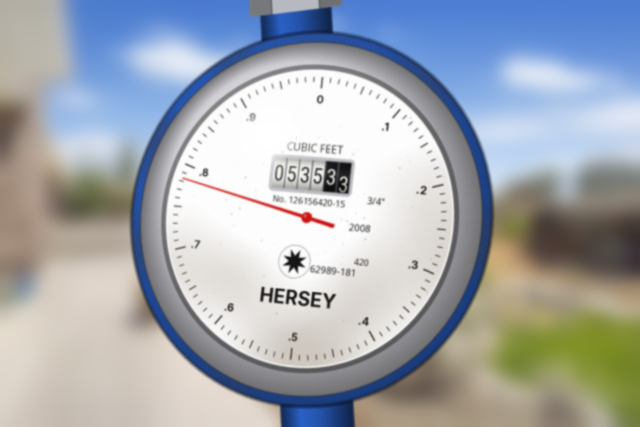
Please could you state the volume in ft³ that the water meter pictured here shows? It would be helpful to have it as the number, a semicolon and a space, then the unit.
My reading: 53532.78; ft³
